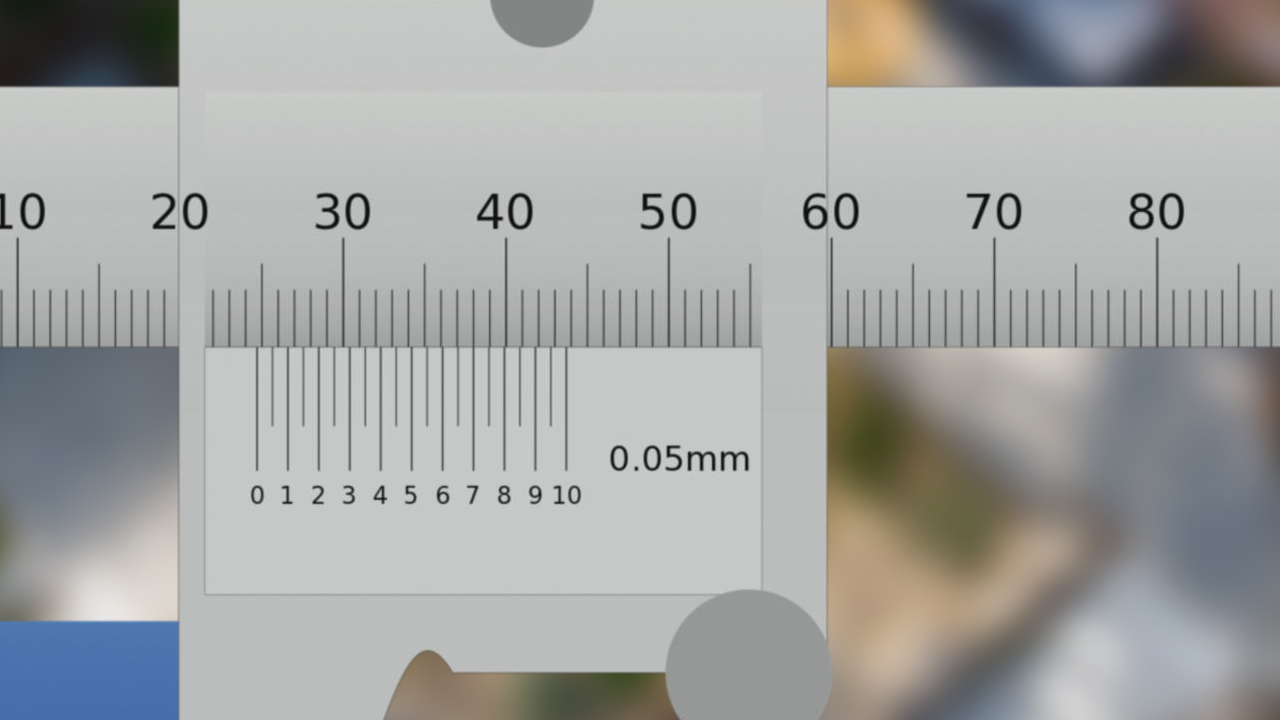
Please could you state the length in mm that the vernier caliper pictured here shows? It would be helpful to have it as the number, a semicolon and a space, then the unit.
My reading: 24.7; mm
